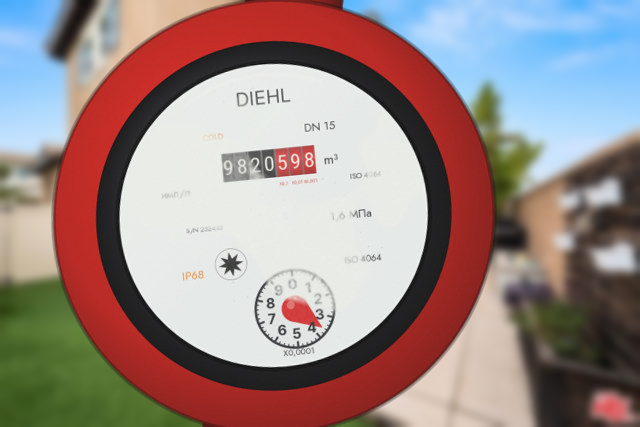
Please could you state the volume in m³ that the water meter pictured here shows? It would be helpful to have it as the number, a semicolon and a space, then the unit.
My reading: 9820.5983; m³
